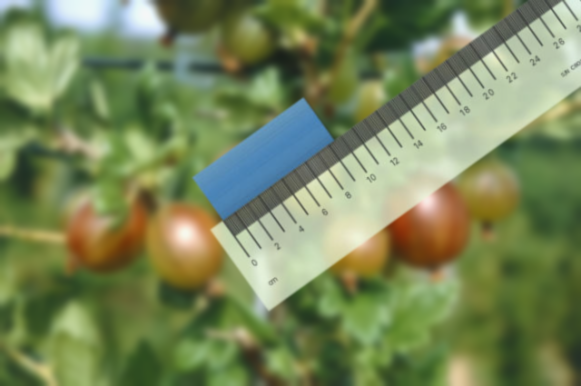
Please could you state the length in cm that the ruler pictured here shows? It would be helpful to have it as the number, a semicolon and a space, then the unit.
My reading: 9.5; cm
